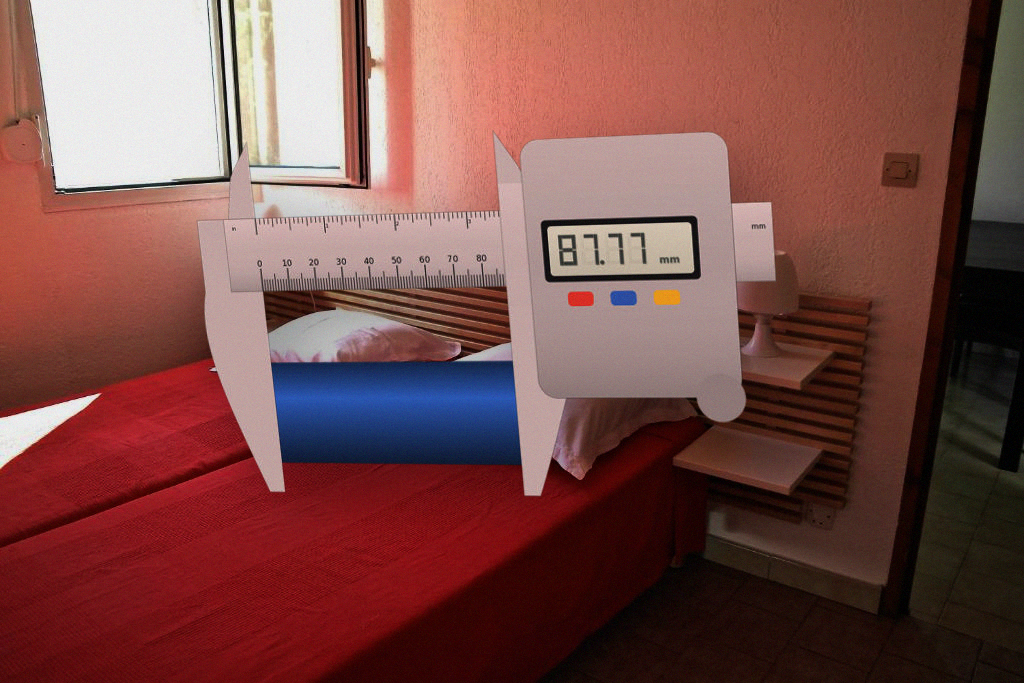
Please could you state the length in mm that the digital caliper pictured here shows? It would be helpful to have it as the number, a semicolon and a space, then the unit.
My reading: 87.77; mm
